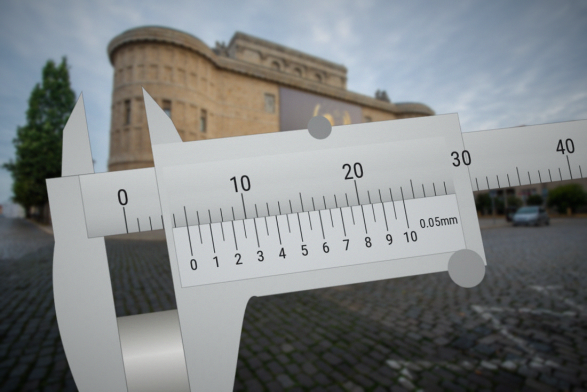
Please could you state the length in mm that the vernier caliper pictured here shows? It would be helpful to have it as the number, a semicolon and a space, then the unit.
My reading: 5.0; mm
